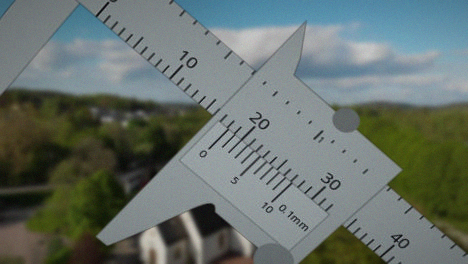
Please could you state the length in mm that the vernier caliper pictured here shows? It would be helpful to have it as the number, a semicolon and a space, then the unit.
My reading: 18.2; mm
